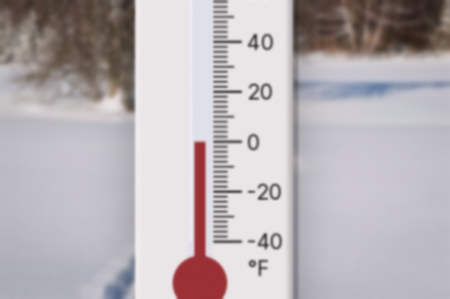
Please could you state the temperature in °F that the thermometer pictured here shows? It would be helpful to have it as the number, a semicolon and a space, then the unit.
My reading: 0; °F
